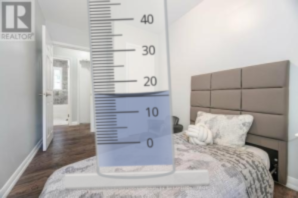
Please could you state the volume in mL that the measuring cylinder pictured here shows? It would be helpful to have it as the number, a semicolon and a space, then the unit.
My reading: 15; mL
